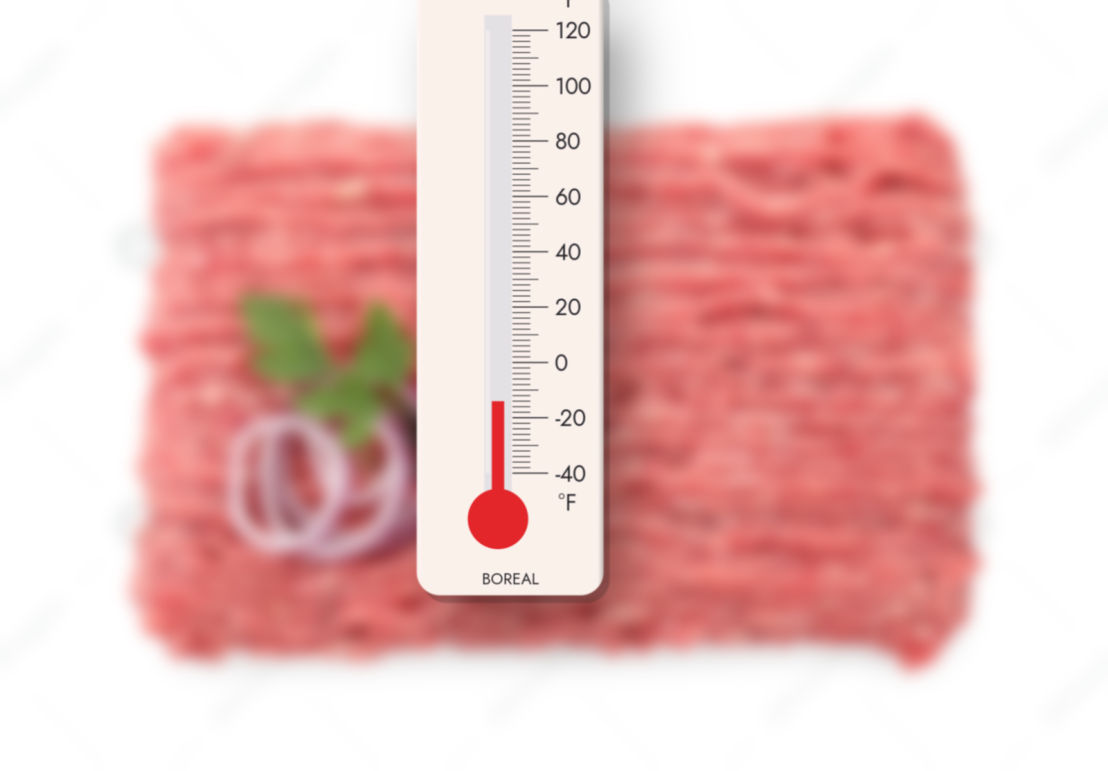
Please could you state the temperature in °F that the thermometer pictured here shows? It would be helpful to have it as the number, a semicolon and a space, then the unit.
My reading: -14; °F
